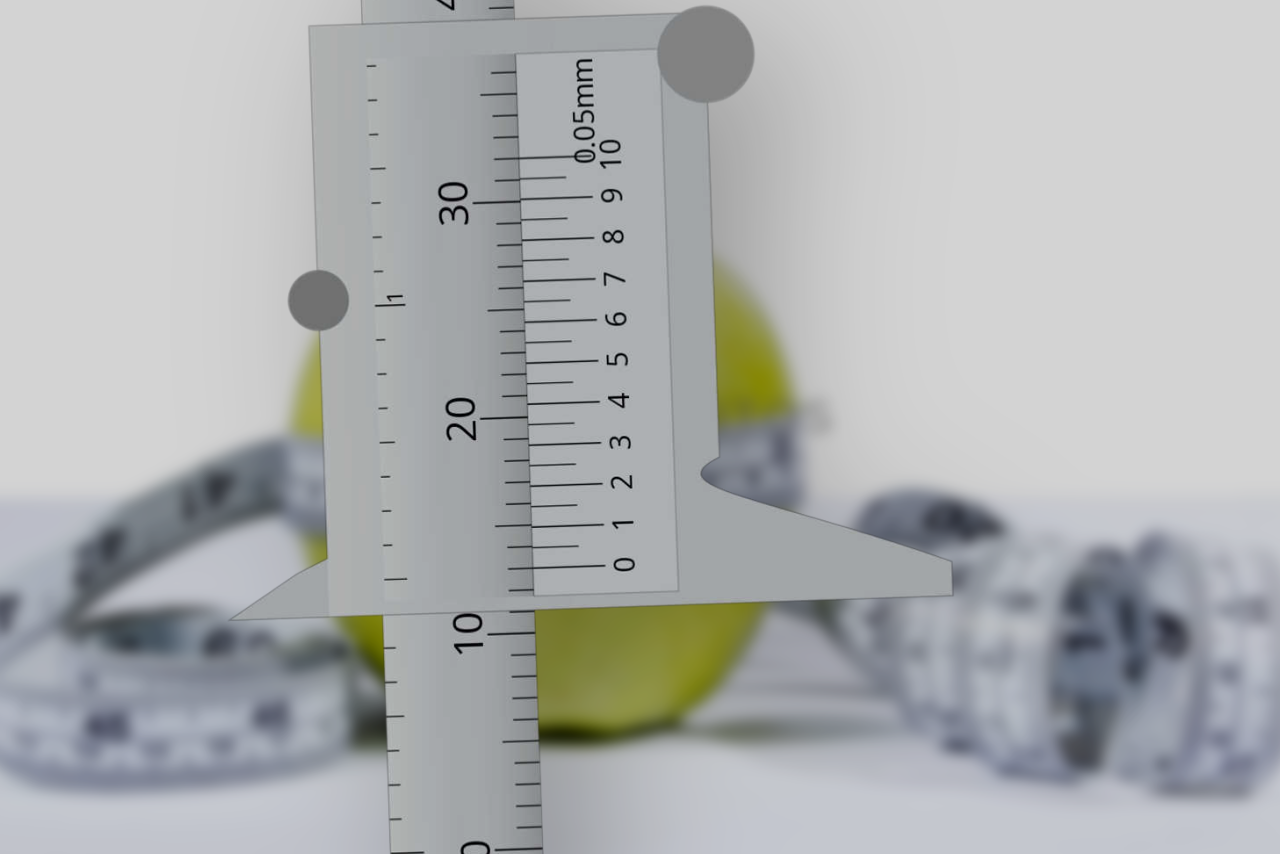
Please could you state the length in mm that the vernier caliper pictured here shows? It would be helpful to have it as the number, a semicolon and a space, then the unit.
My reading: 13.0; mm
